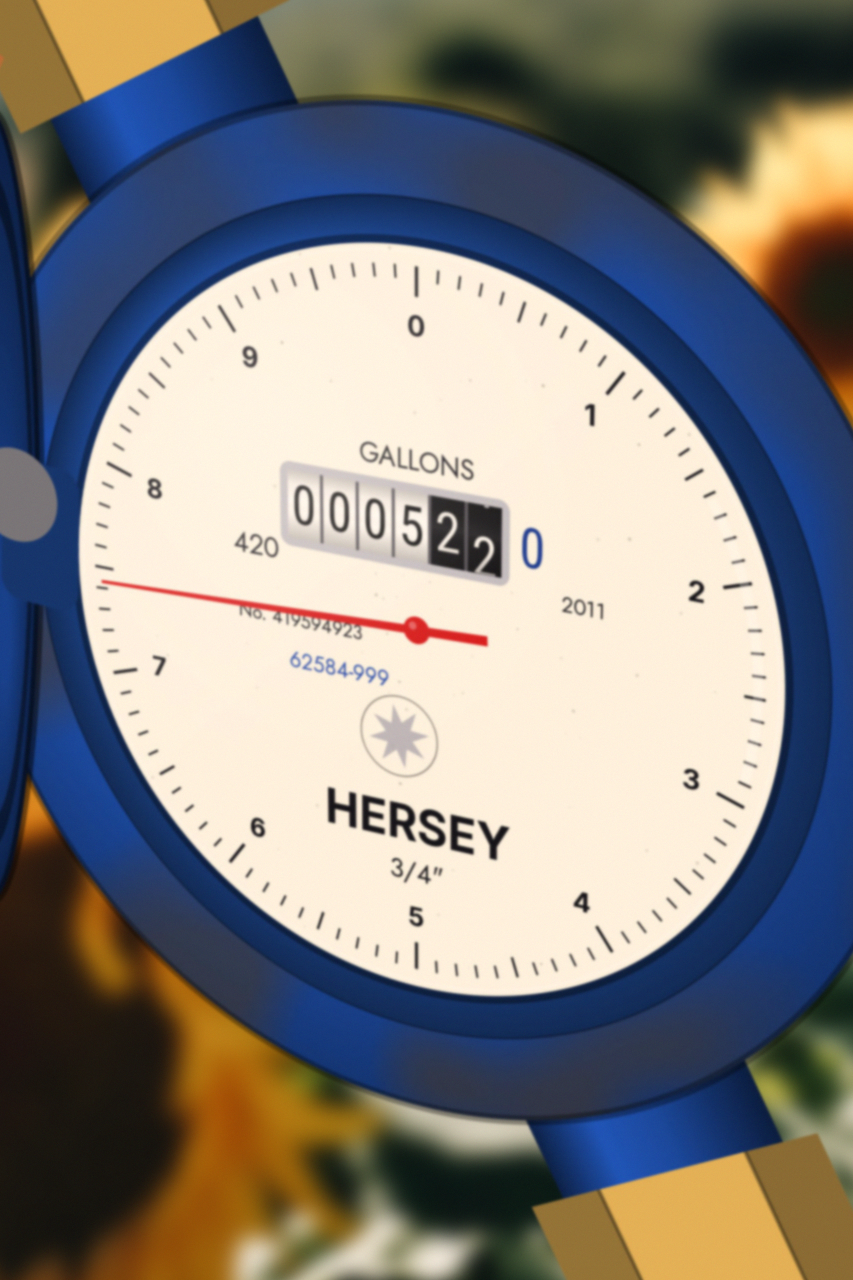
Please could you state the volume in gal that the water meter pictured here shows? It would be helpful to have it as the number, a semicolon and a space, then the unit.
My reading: 5217.4; gal
